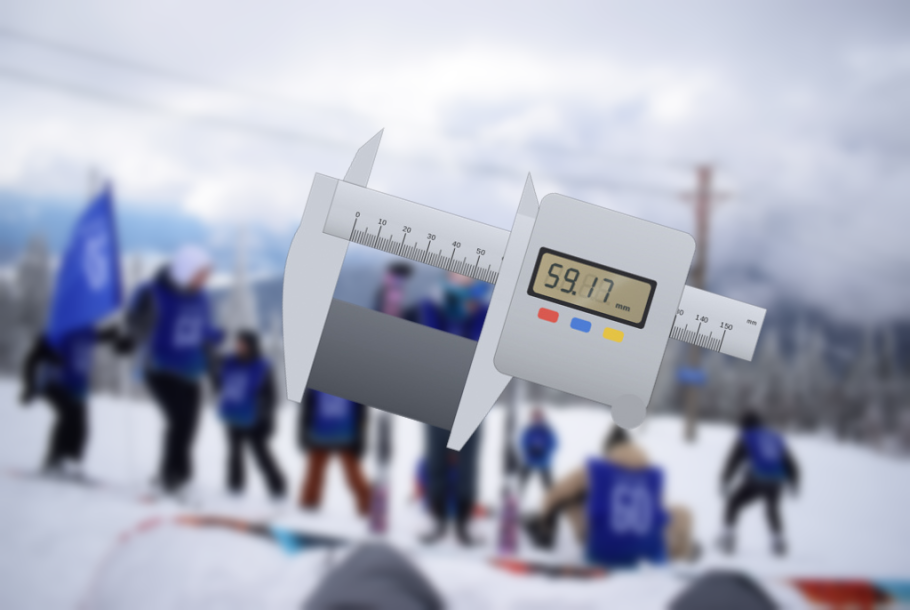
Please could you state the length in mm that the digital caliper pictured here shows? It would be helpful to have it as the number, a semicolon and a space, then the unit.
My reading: 59.17; mm
